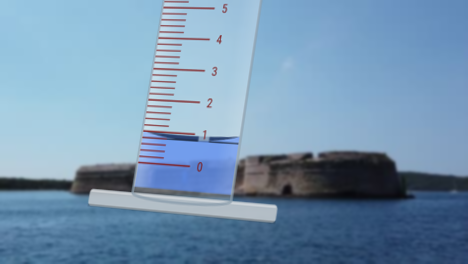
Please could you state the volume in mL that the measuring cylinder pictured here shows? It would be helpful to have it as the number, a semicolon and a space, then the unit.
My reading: 0.8; mL
